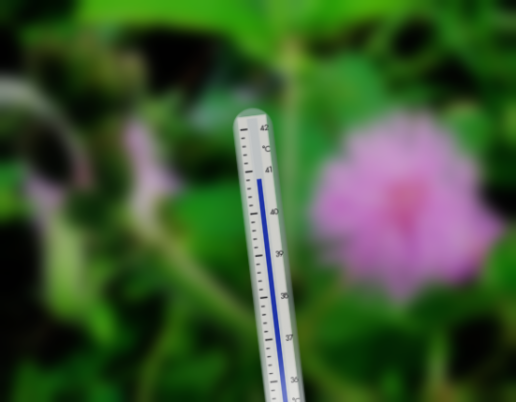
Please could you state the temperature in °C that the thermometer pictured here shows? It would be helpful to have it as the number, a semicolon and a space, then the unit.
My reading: 40.8; °C
